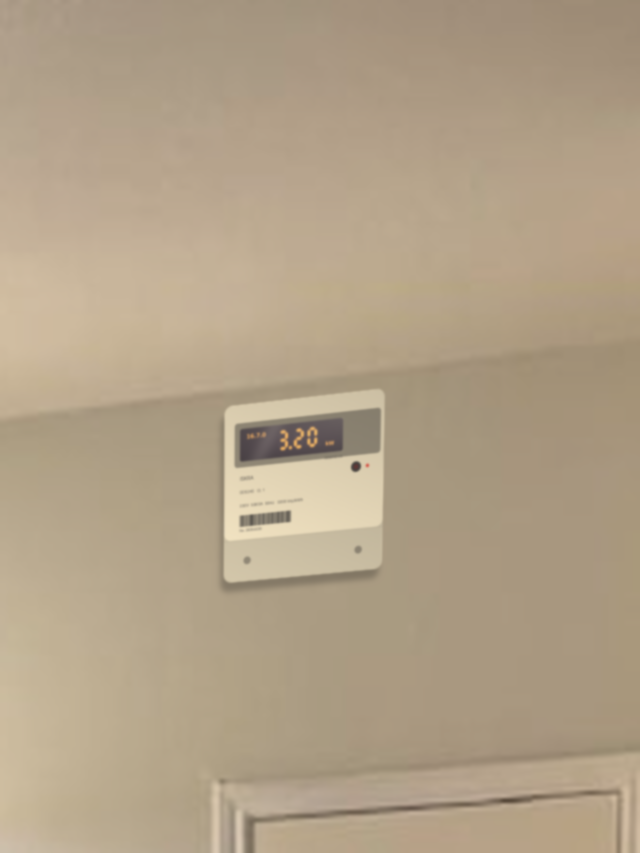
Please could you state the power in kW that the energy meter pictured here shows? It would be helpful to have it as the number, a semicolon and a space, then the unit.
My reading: 3.20; kW
